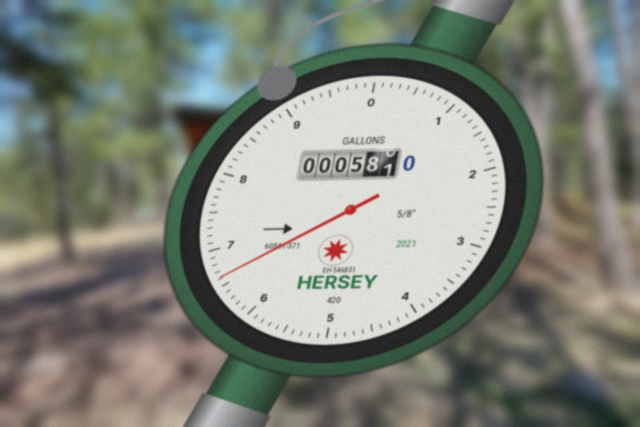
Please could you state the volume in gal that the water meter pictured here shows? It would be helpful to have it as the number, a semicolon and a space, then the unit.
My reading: 5806.6; gal
